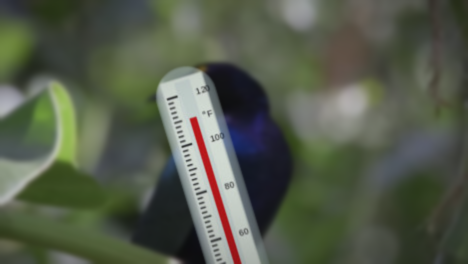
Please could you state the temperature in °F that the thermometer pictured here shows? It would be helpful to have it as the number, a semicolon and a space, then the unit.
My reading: 110; °F
